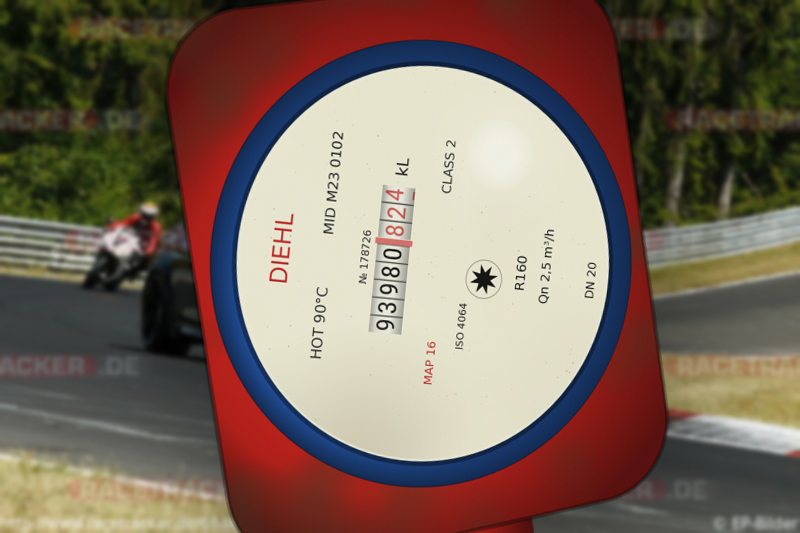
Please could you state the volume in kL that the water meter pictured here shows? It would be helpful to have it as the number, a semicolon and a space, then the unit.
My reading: 93980.824; kL
